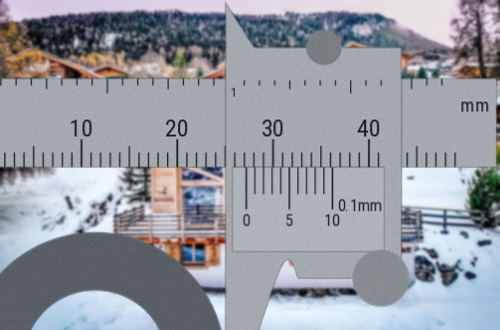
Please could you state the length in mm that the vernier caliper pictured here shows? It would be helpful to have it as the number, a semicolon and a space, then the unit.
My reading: 27.2; mm
